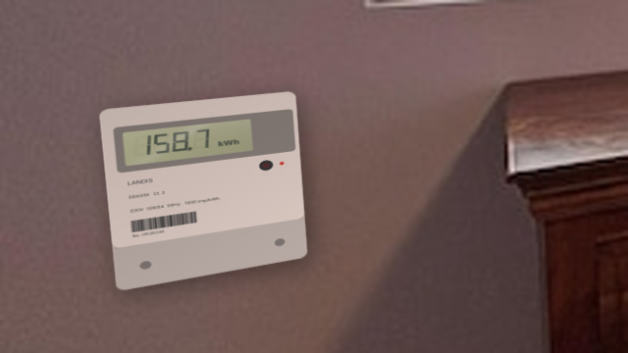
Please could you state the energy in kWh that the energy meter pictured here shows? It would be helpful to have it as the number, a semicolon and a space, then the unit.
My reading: 158.7; kWh
